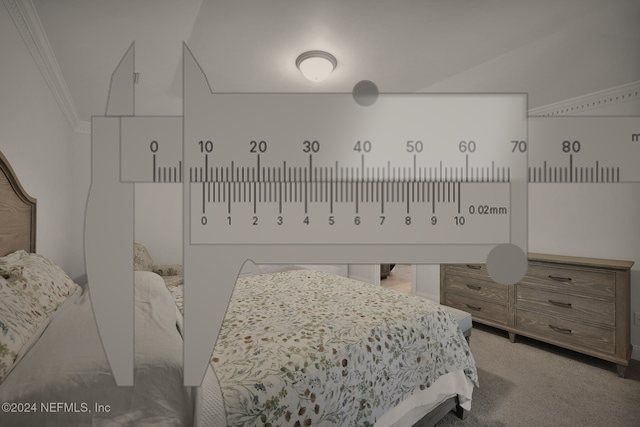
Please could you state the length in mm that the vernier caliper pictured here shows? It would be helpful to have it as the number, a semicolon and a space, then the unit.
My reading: 9.5; mm
